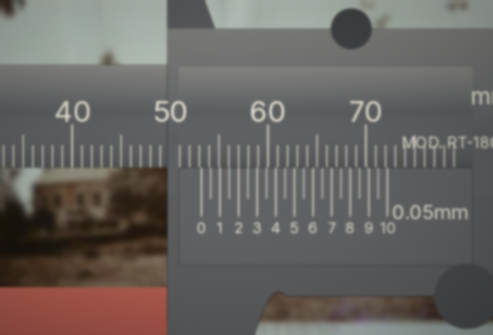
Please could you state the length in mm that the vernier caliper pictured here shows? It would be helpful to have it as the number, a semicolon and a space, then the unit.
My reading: 53.2; mm
